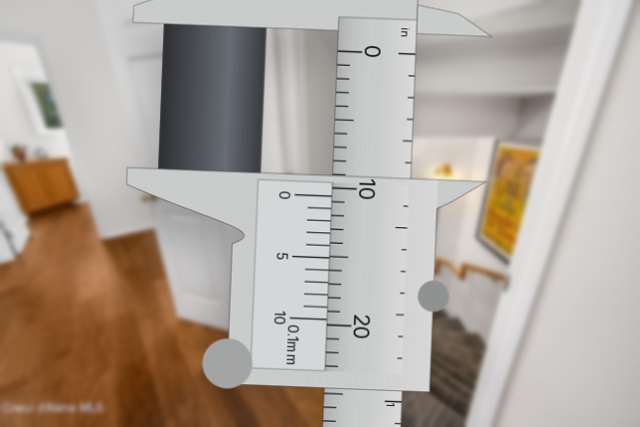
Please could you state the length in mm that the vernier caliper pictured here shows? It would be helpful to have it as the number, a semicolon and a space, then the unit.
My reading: 10.6; mm
